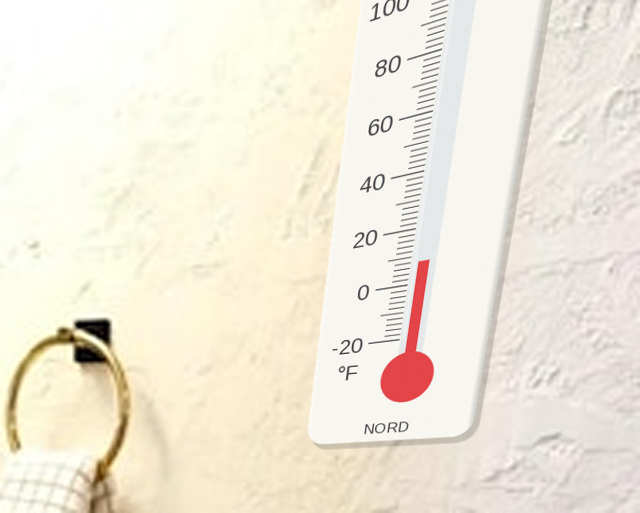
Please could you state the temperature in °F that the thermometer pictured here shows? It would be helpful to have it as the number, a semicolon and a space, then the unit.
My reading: 8; °F
